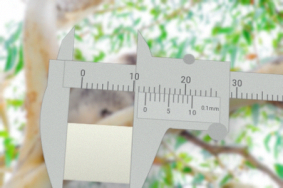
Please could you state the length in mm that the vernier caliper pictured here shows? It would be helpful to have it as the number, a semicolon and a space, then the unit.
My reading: 12.4; mm
